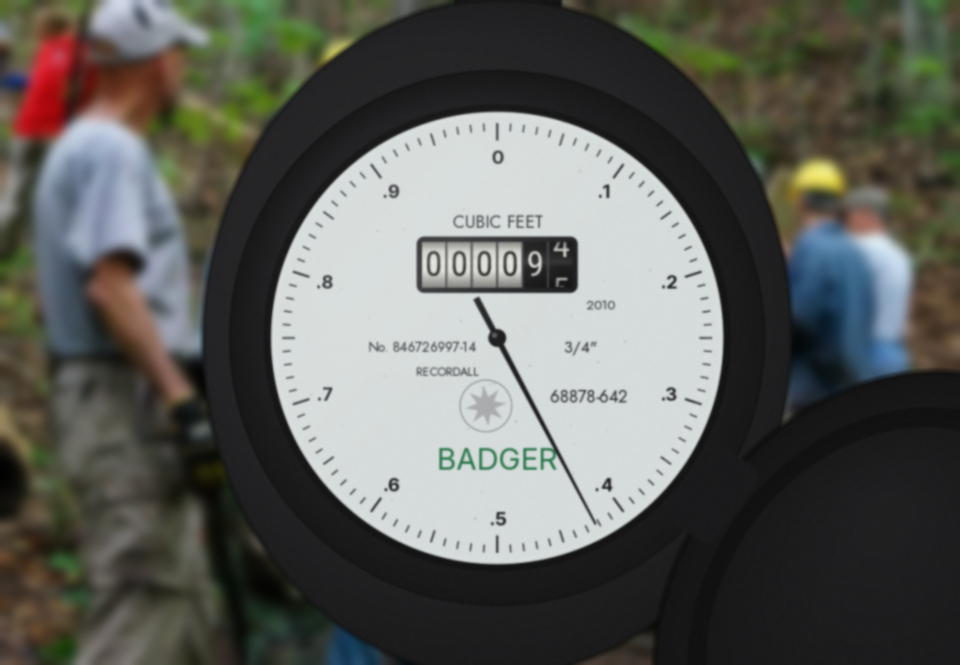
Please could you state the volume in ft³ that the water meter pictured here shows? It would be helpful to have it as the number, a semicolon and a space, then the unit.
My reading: 94.42; ft³
